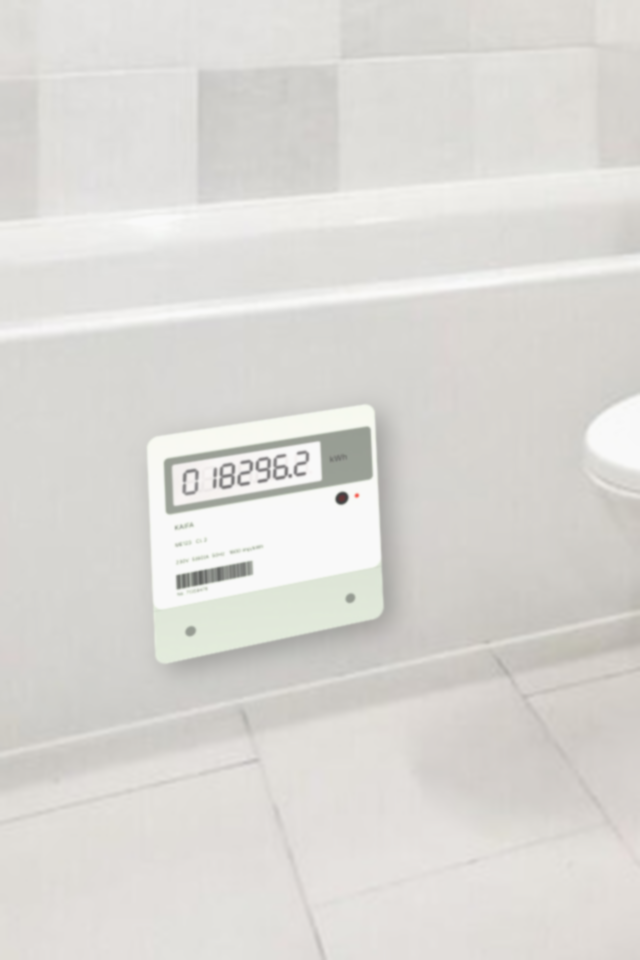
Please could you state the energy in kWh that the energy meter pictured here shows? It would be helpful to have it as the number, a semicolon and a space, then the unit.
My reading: 18296.2; kWh
